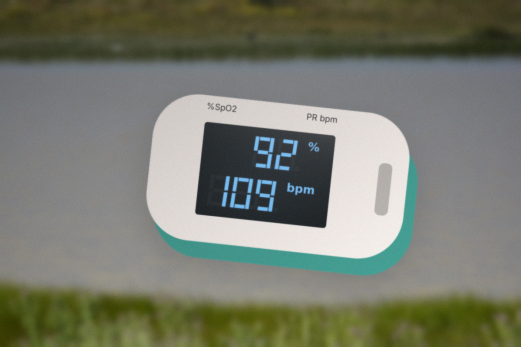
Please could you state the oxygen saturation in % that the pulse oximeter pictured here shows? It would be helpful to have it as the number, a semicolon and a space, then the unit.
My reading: 92; %
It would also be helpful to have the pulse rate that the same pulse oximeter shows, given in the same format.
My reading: 109; bpm
